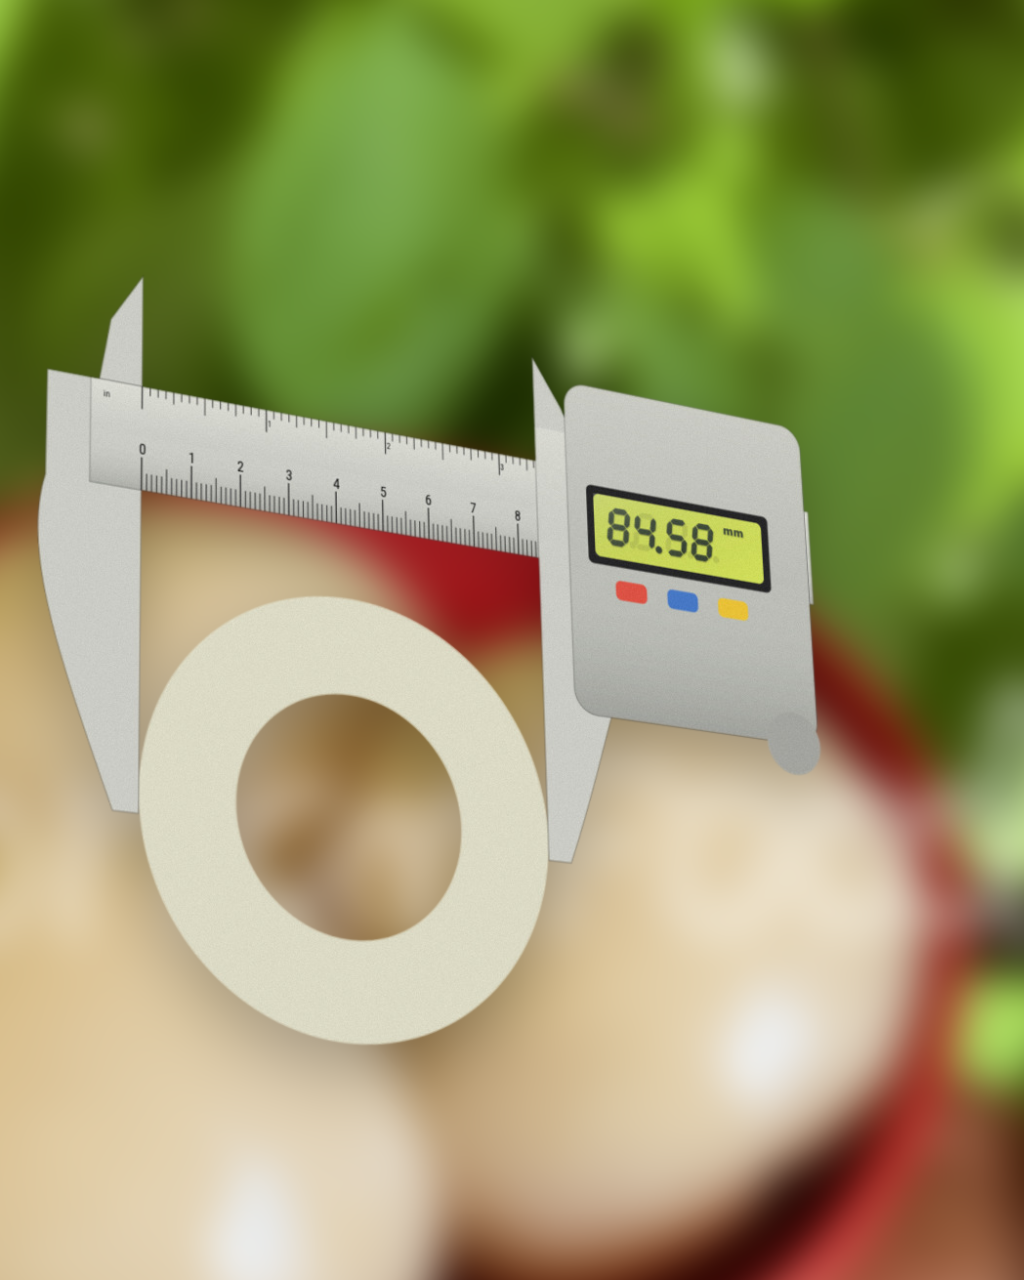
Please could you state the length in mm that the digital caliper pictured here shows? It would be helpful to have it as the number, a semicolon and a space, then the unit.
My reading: 84.58; mm
